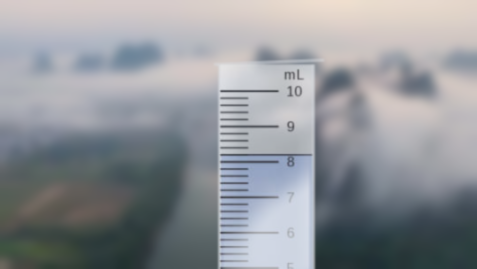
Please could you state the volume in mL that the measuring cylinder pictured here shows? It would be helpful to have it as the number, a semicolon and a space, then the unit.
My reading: 8.2; mL
